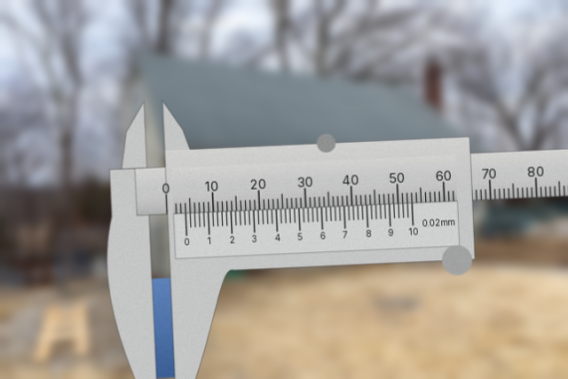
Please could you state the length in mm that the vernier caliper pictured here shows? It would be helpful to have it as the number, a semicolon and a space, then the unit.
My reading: 4.0; mm
